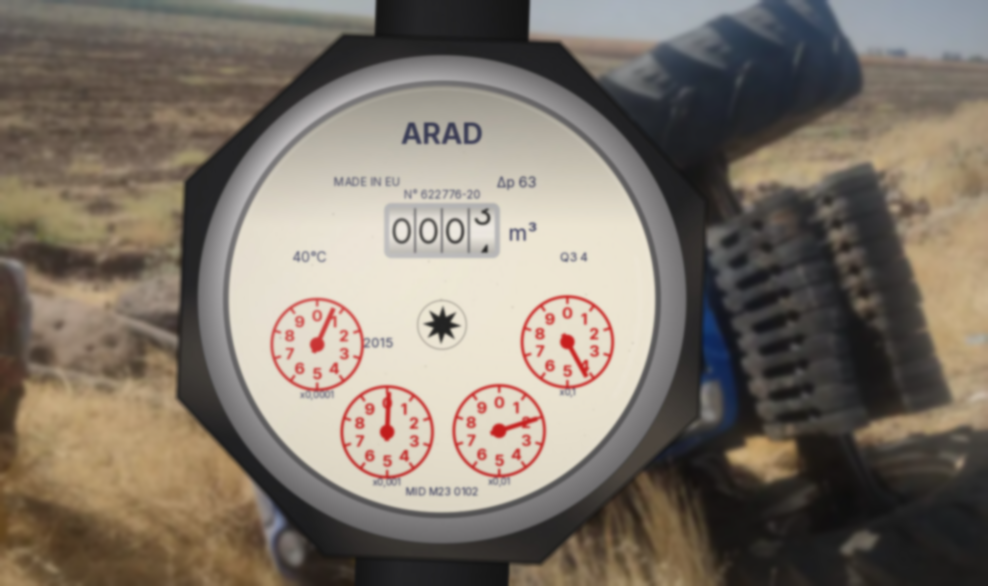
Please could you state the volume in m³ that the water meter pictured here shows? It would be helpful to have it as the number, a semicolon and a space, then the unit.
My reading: 3.4200; m³
